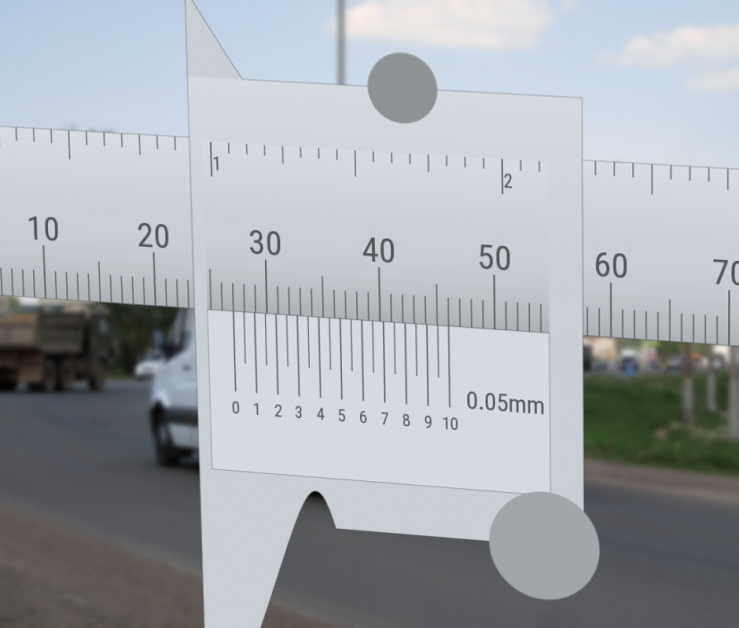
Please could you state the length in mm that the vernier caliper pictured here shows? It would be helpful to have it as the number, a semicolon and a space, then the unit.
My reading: 27.0; mm
